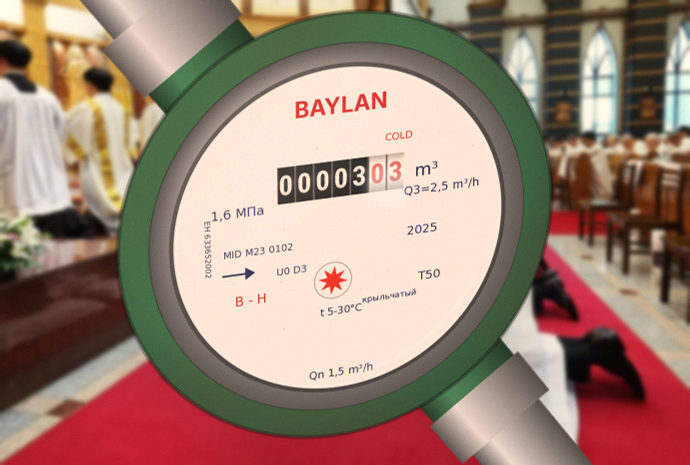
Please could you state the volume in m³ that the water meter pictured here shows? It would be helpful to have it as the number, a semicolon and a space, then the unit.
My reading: 3.03; m³
